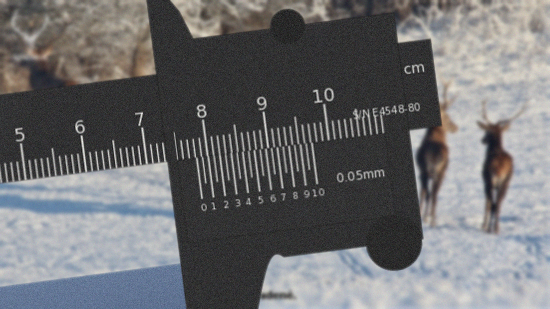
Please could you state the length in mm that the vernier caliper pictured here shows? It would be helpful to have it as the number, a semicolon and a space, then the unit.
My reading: 78.2; mm
